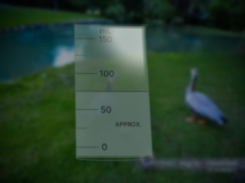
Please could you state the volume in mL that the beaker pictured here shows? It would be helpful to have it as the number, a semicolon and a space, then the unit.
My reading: 75; mL
